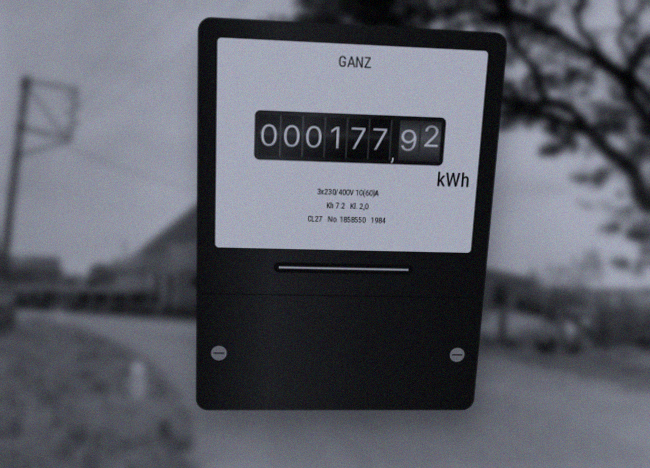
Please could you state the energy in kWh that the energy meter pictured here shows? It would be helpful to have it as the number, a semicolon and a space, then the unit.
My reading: 177.92; kWh
